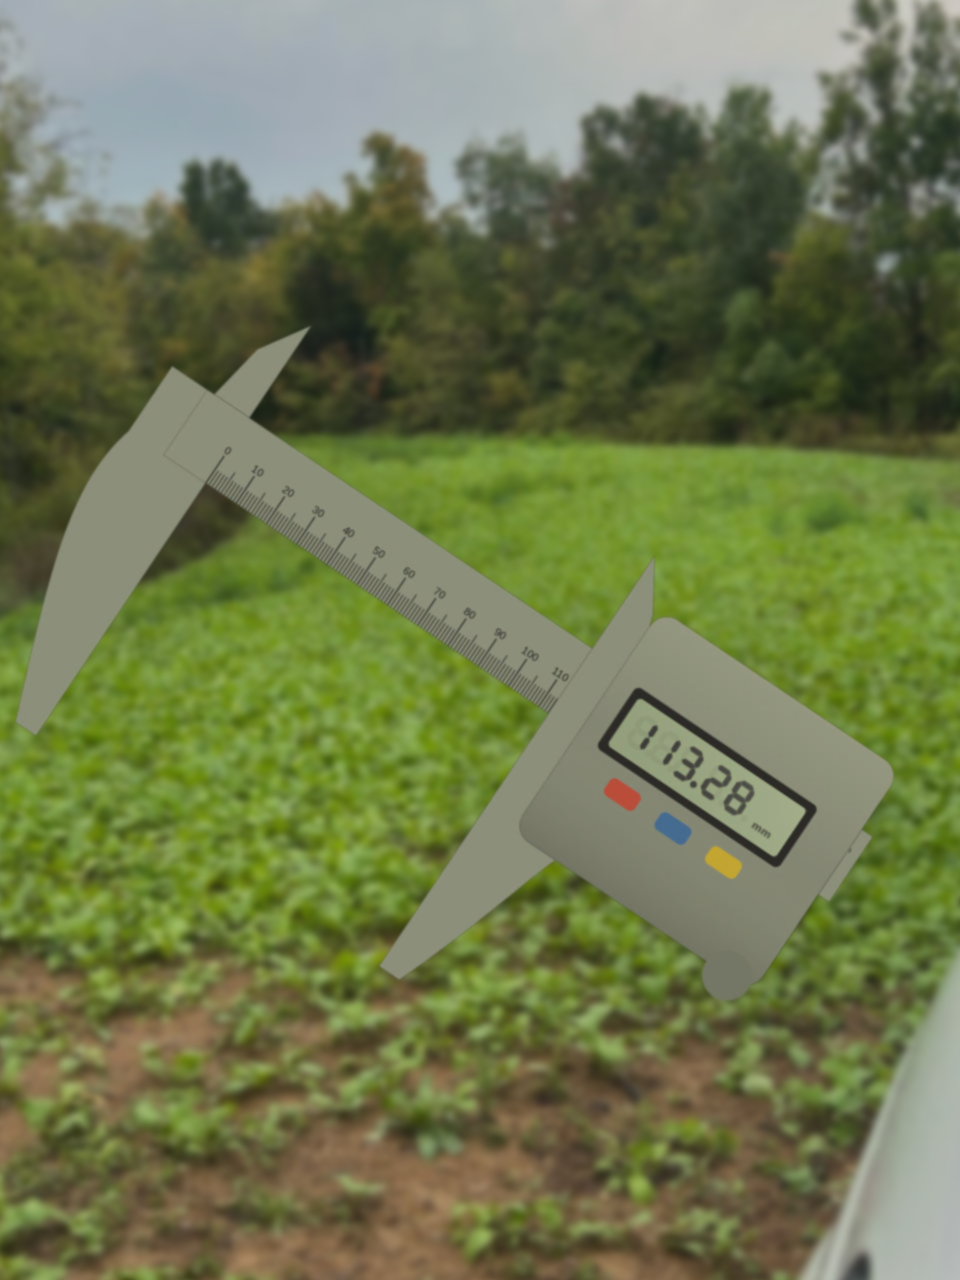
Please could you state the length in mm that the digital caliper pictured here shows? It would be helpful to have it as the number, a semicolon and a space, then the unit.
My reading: 113.28; mm
